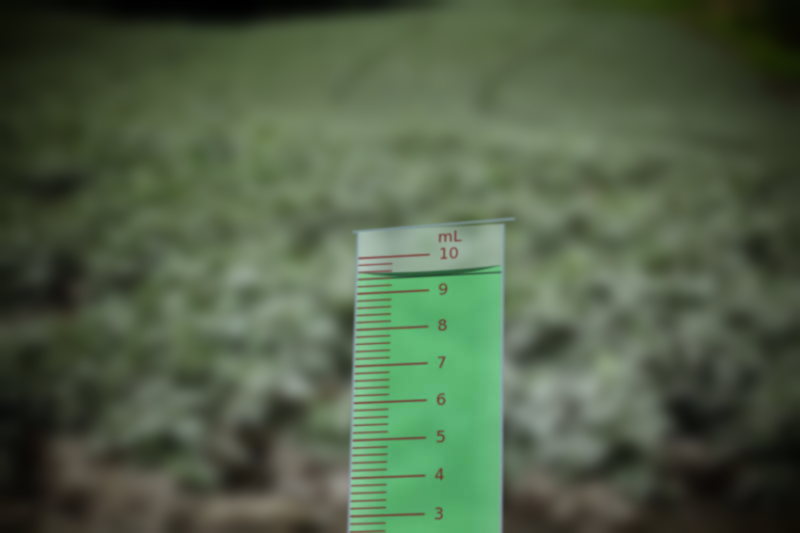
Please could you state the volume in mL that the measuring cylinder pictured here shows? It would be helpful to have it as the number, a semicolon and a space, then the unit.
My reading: 9.4; mL
